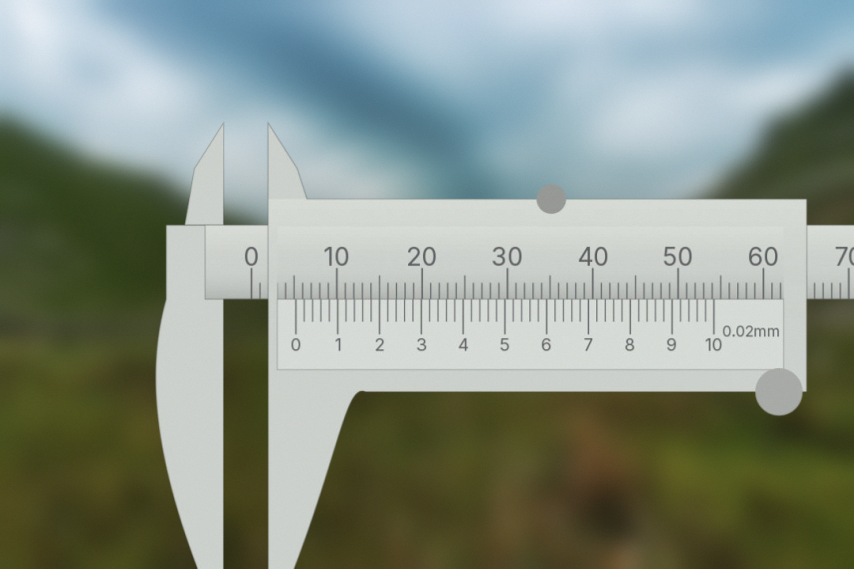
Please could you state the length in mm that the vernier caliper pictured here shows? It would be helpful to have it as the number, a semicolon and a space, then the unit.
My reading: 5.2; mm
